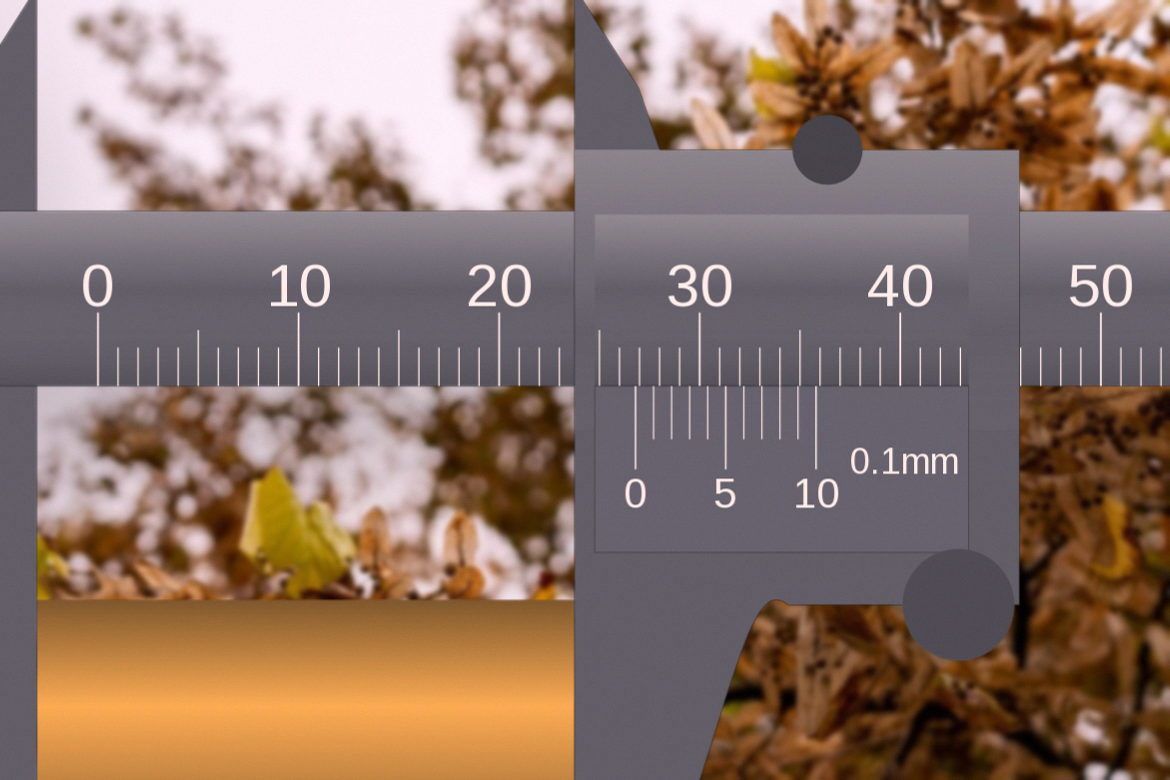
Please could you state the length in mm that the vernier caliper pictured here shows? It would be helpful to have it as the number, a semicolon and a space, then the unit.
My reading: 26.8; mm
